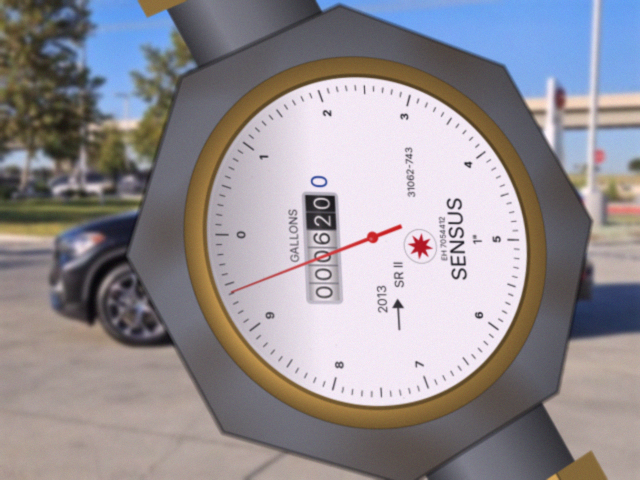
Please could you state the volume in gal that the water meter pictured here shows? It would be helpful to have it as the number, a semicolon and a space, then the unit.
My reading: 6199.4; gal
